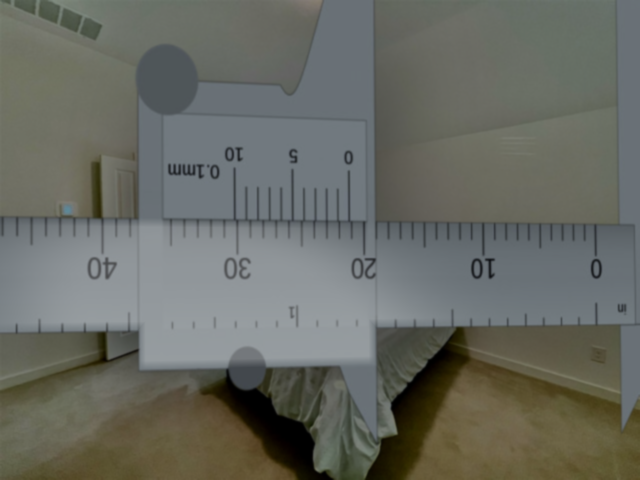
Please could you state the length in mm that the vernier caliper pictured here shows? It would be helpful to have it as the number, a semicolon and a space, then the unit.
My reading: 21.2; mm
